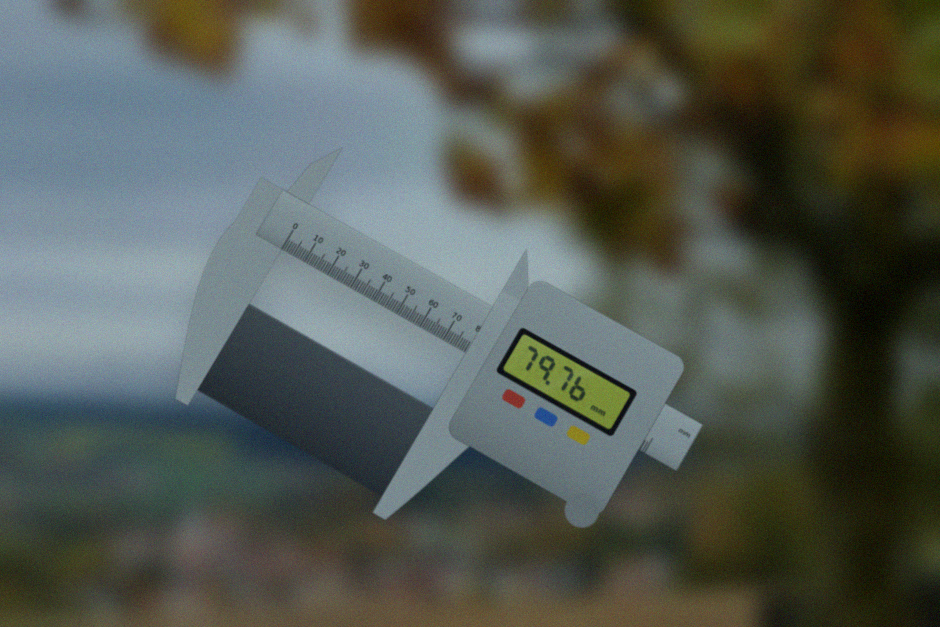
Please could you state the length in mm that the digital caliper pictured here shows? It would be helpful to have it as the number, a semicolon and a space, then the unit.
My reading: 79.76; mm
